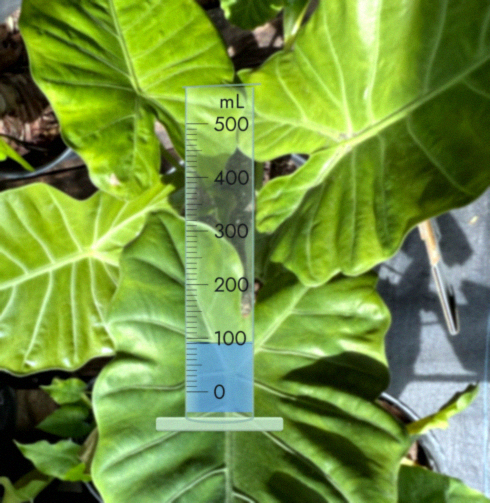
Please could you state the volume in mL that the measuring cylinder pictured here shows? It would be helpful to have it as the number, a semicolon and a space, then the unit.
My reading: 90; mL
